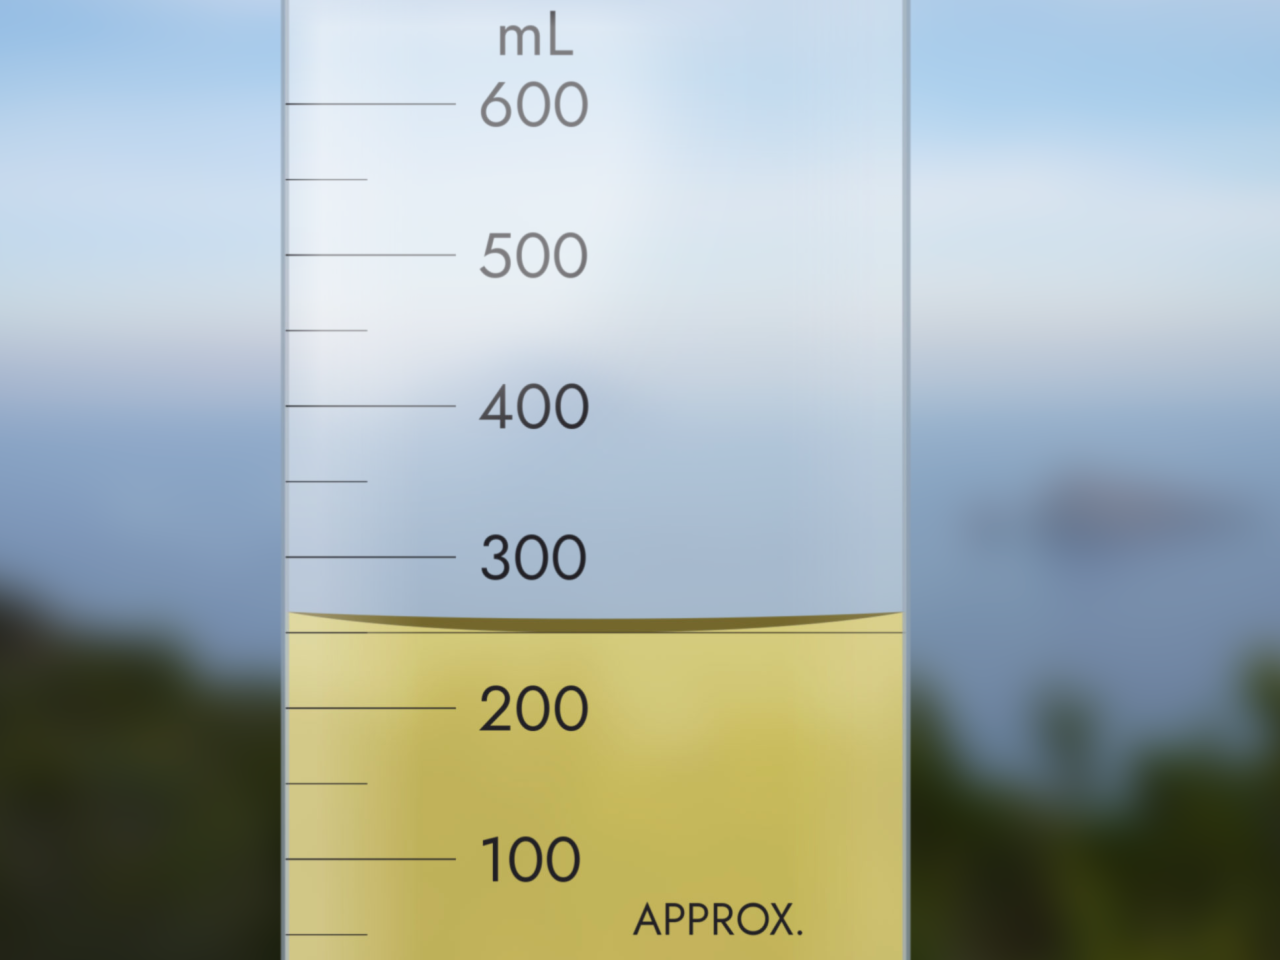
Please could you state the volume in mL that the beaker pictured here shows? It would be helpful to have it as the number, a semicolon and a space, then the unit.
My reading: 250; mL
